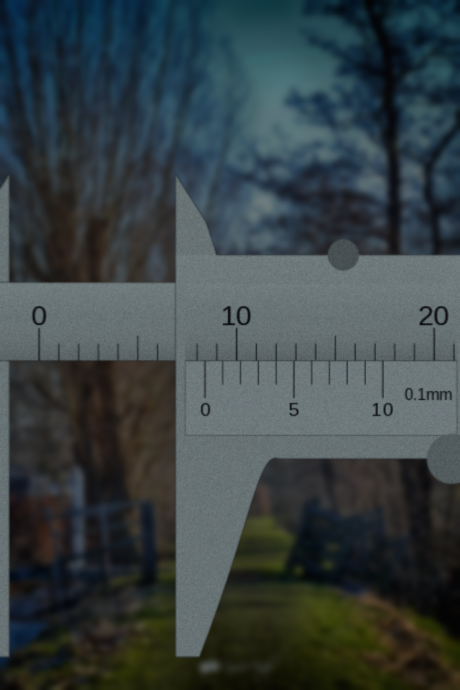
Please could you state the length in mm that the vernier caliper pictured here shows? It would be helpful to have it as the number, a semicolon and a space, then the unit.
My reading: 8.4; mm
